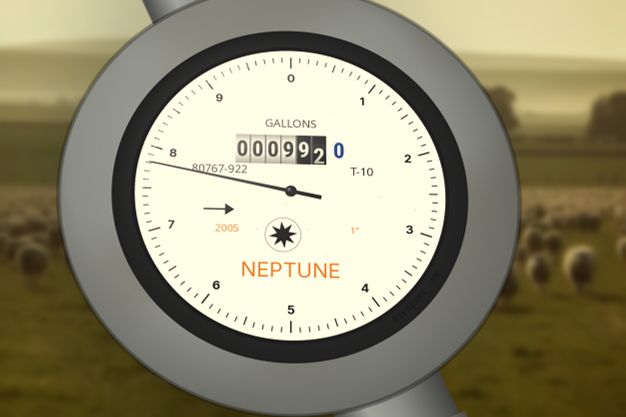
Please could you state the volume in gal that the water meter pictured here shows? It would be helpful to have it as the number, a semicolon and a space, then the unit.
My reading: 9917.8; gal
